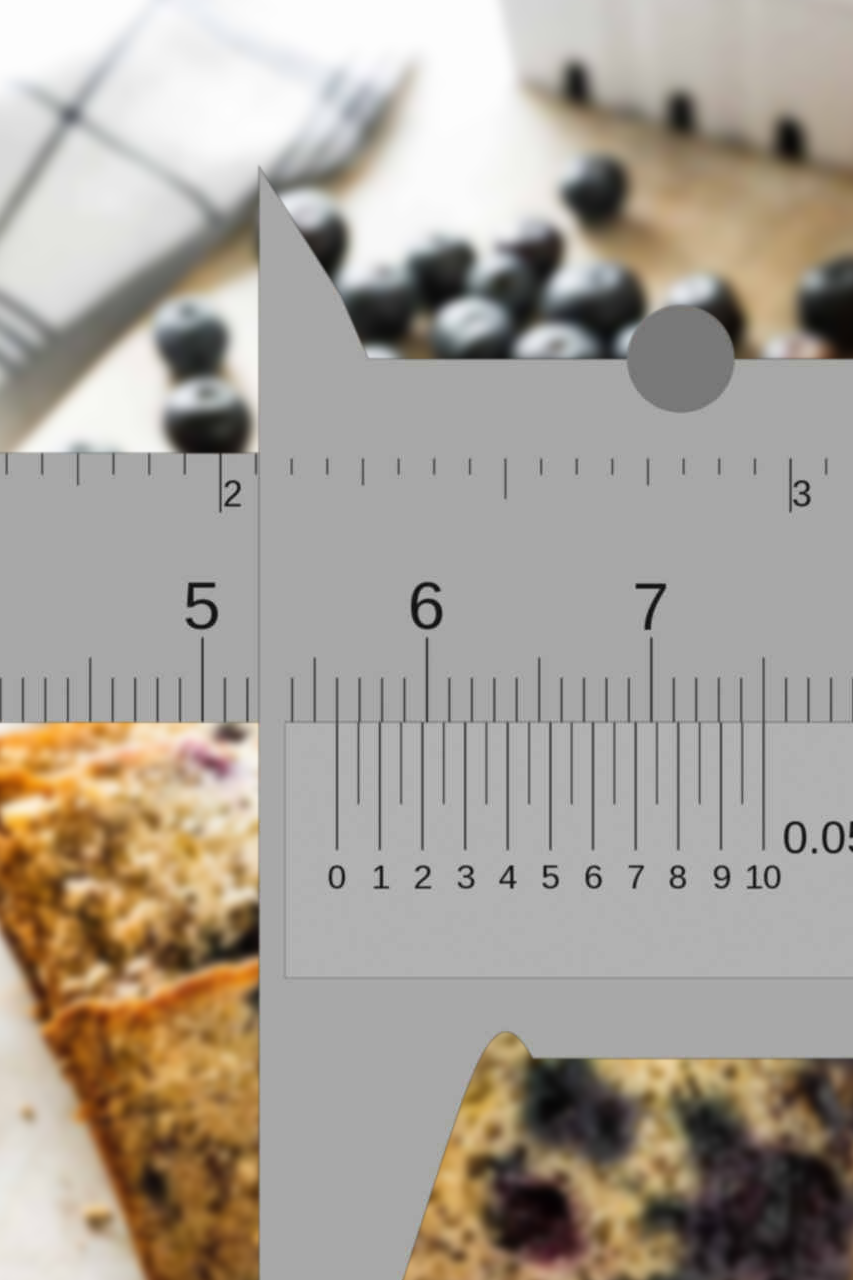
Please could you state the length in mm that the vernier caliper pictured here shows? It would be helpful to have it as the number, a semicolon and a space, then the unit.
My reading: 56.0; mm
